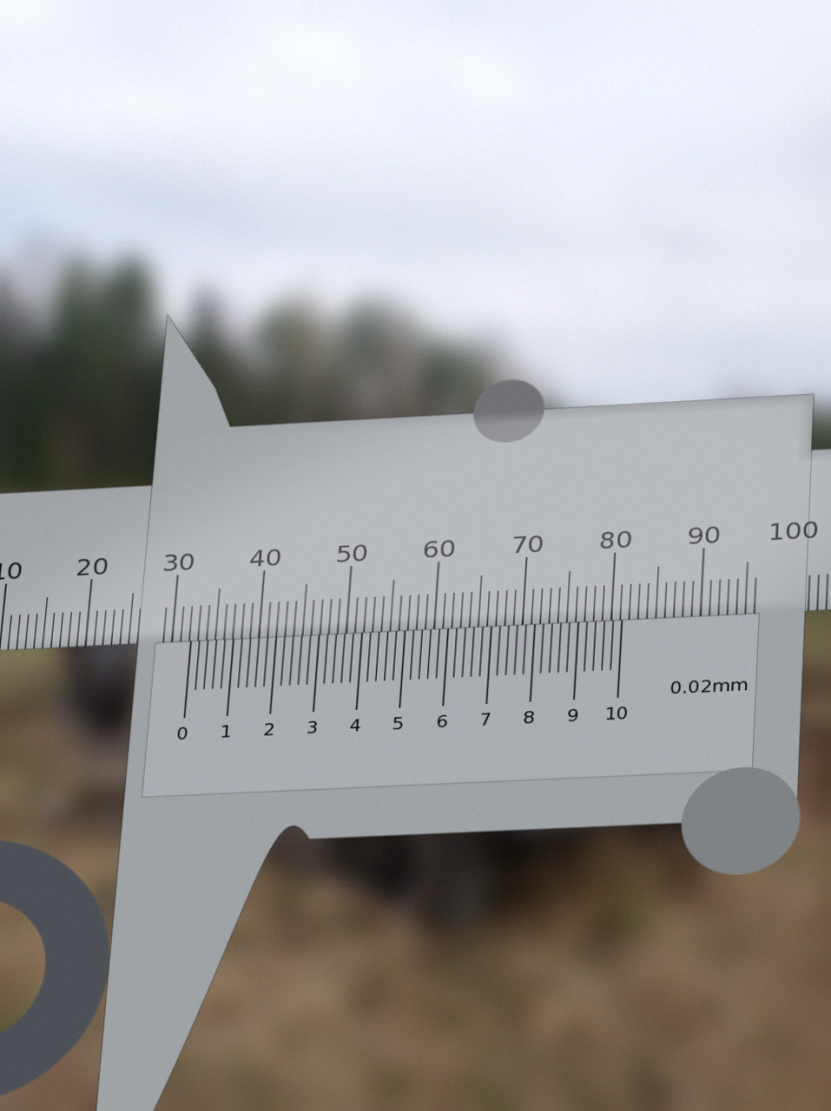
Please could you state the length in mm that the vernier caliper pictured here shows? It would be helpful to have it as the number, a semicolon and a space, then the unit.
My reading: 32.2; mm
